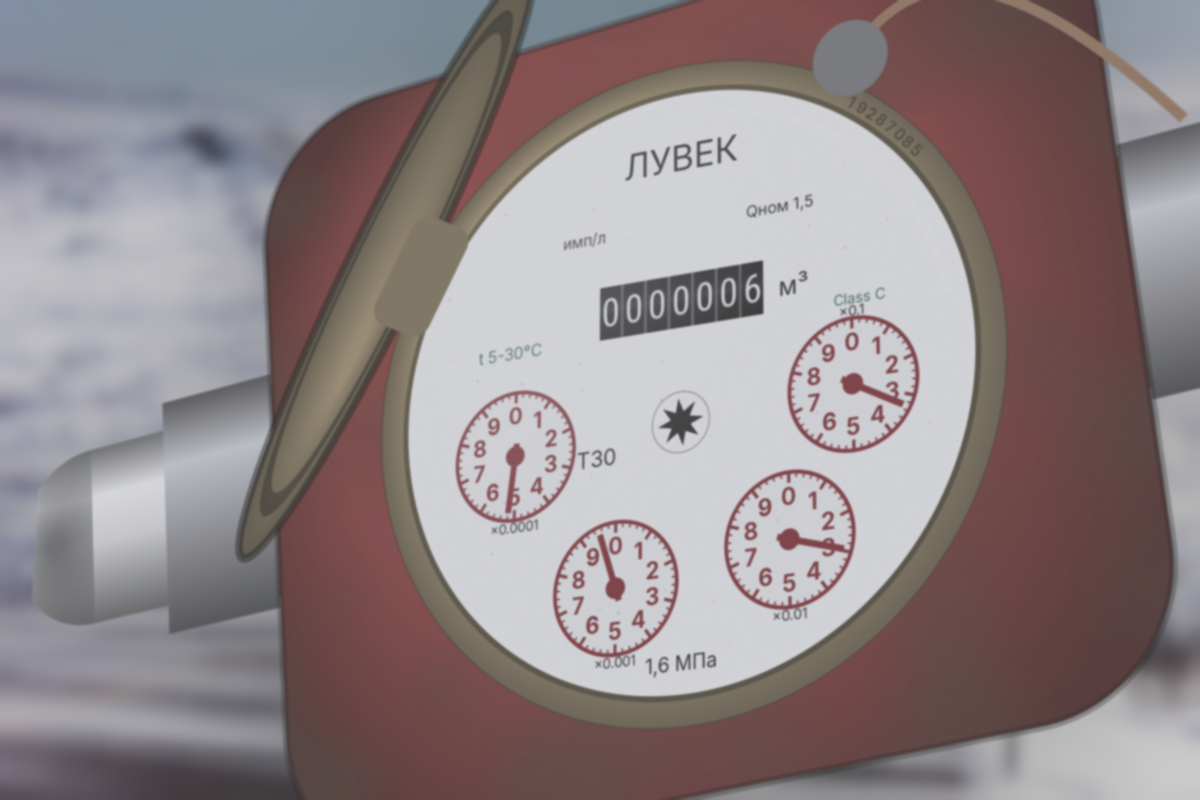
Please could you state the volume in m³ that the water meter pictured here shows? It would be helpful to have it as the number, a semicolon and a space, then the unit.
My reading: 6.3295; m³
